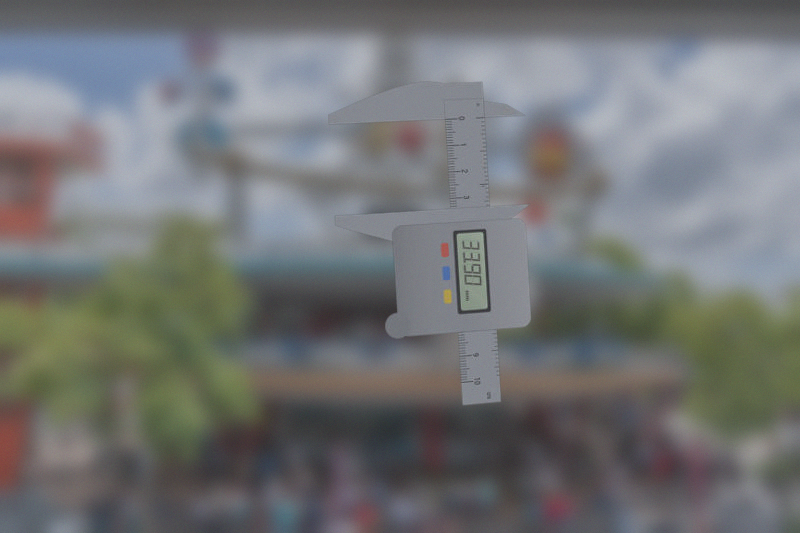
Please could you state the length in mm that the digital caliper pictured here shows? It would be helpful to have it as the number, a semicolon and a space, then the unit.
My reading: 33.90; mm
